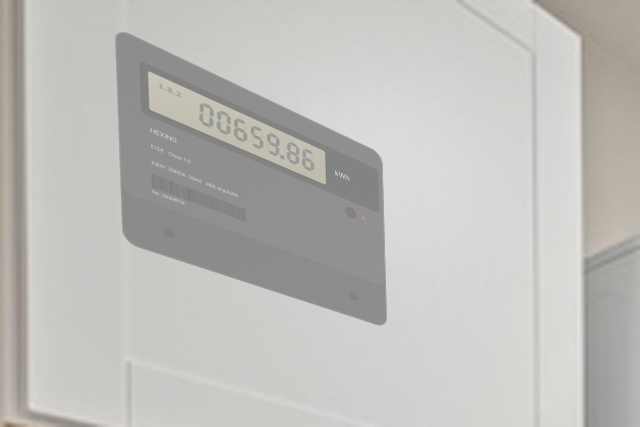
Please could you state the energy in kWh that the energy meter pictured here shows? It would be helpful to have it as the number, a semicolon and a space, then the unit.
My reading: 659.86; kWh
